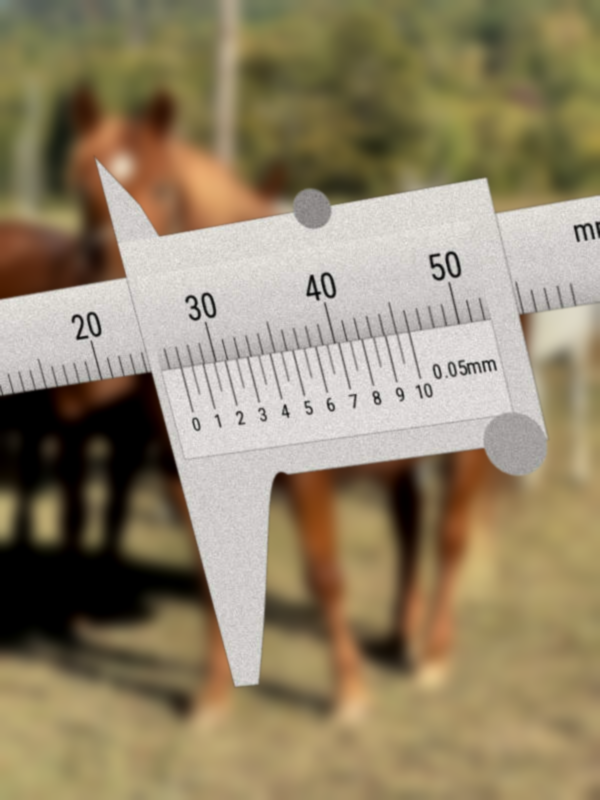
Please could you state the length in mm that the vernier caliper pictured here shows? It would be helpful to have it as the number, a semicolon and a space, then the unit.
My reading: 27.0; mm
